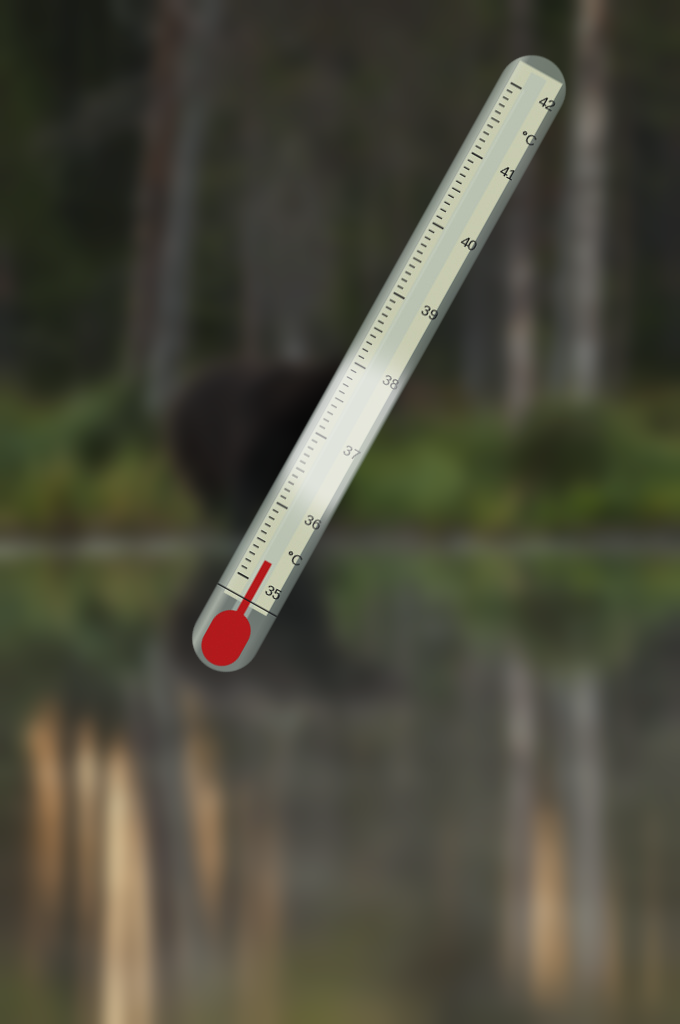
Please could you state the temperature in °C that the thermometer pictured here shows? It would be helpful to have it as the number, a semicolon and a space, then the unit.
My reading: 35.3; °C
